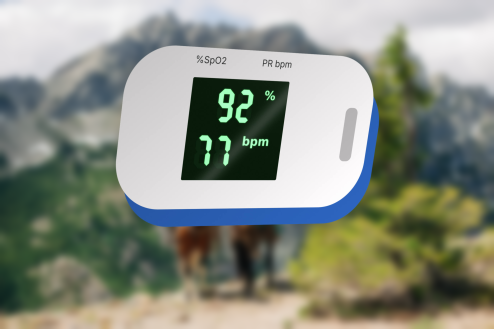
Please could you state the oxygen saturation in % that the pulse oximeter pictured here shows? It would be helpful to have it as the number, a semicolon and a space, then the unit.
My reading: 92; %
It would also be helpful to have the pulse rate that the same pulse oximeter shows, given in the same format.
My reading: 77; bpm
